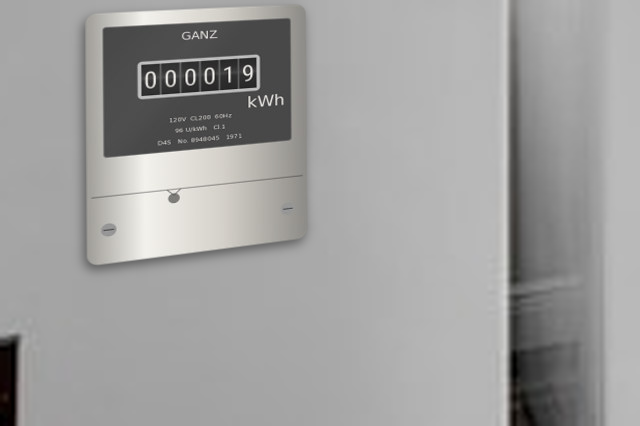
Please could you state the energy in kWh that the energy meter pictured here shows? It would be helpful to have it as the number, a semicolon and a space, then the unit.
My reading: 19; kWh
